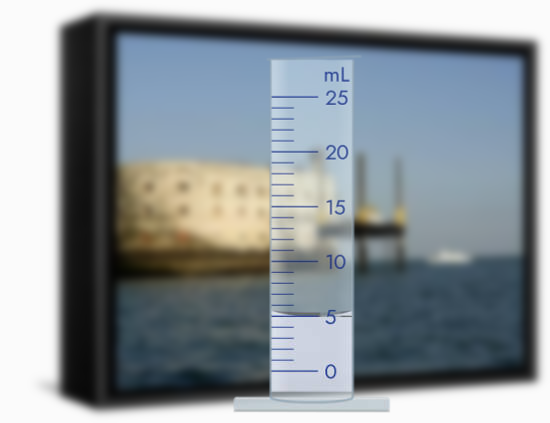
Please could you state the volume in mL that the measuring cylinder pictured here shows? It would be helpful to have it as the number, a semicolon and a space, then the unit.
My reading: 5; mL
